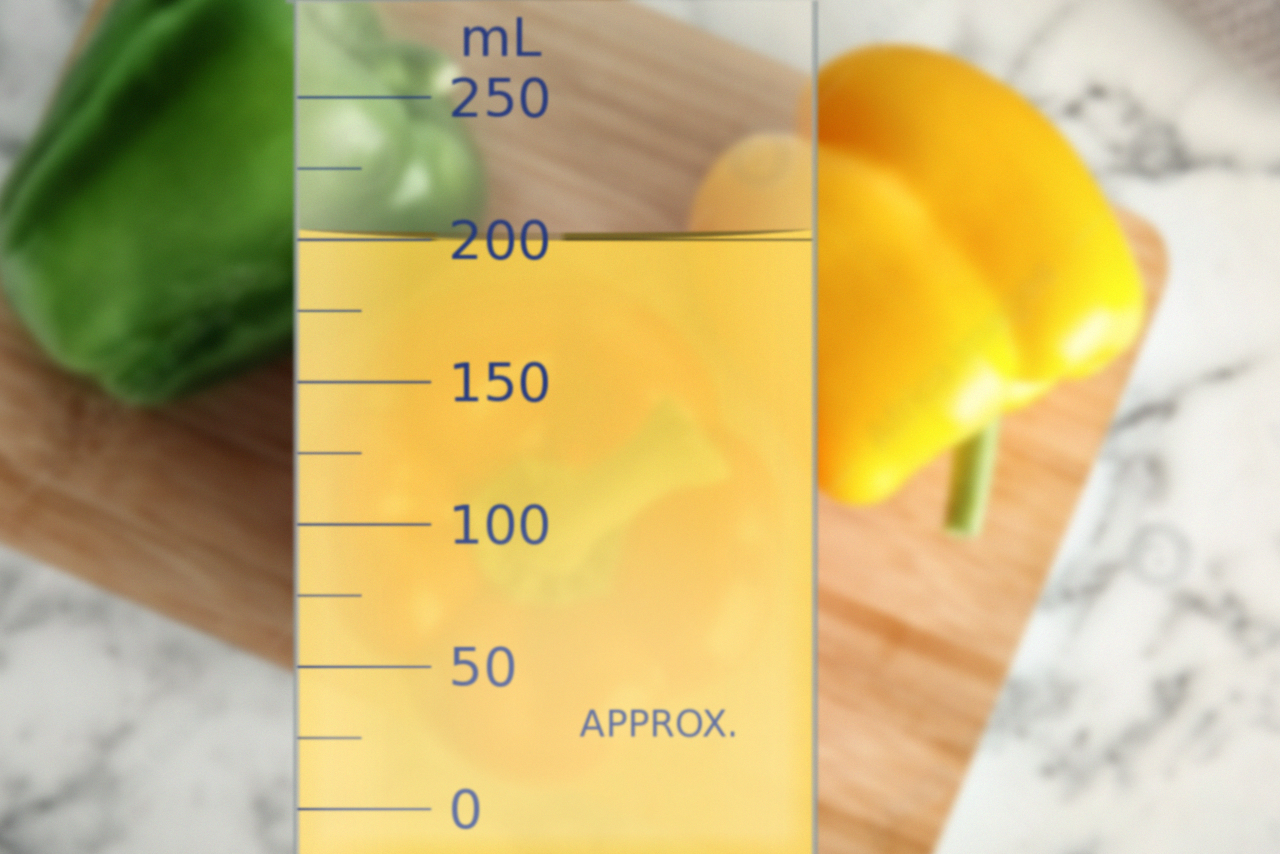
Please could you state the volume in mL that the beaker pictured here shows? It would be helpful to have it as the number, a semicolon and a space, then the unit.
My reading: 200; mL
